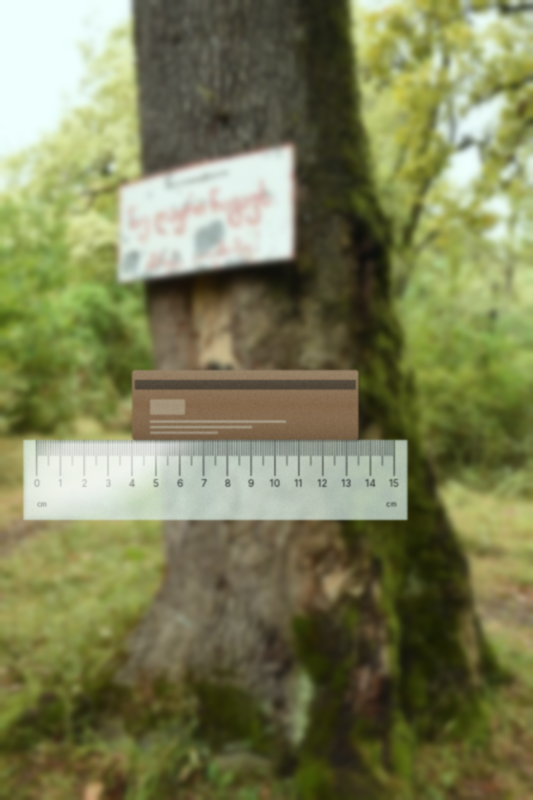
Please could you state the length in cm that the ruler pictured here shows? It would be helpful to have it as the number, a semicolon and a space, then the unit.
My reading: 9.5; cm
